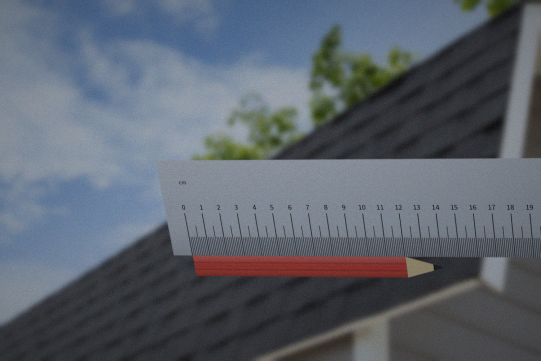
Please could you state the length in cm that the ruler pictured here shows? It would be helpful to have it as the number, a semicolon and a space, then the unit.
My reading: 14; cm
